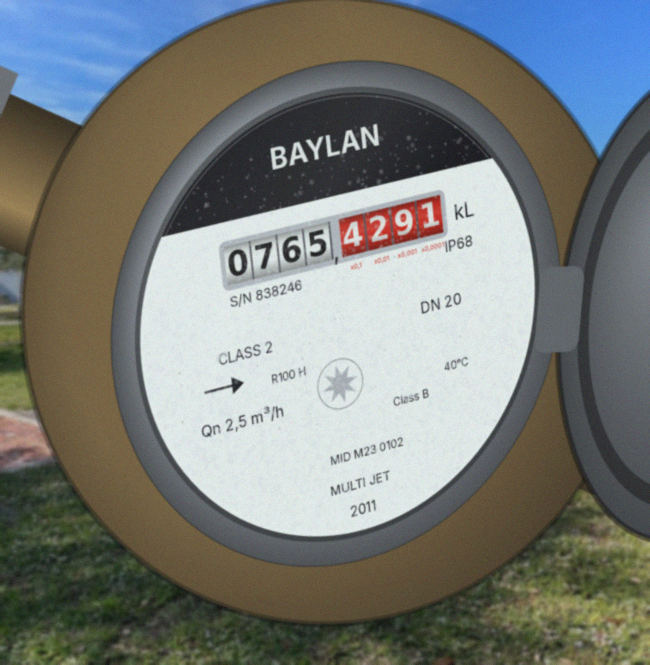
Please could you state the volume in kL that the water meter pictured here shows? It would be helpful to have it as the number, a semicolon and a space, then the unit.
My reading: 765.4291; kL
